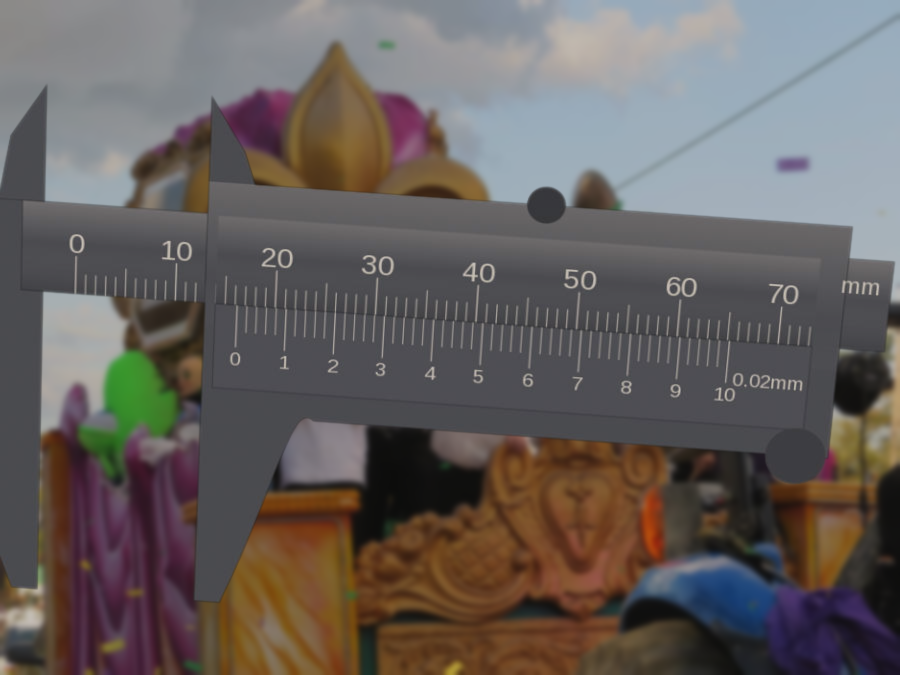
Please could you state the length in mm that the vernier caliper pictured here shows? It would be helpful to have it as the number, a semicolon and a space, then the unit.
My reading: 16.2; mm
